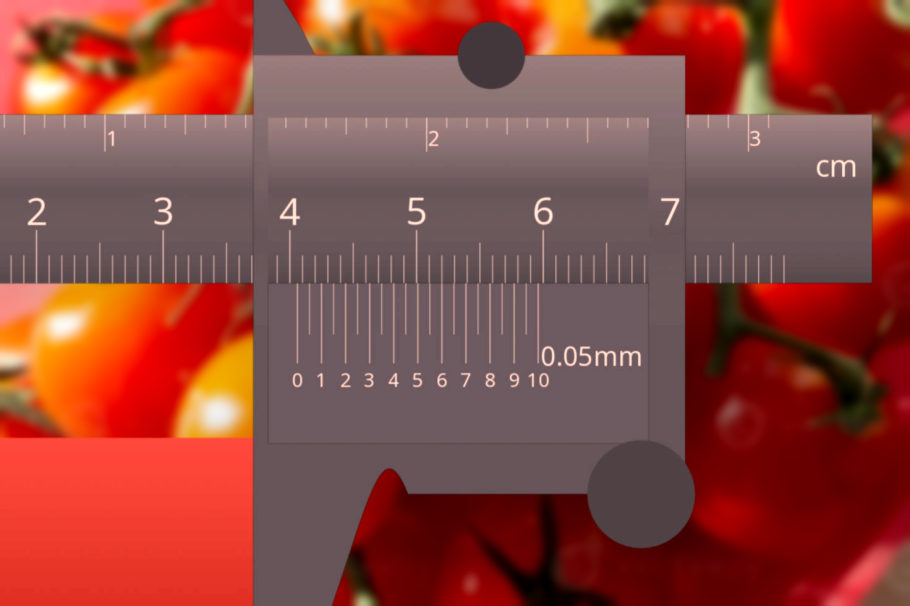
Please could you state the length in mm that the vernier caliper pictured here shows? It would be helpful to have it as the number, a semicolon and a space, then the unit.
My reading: 40.6; mm
